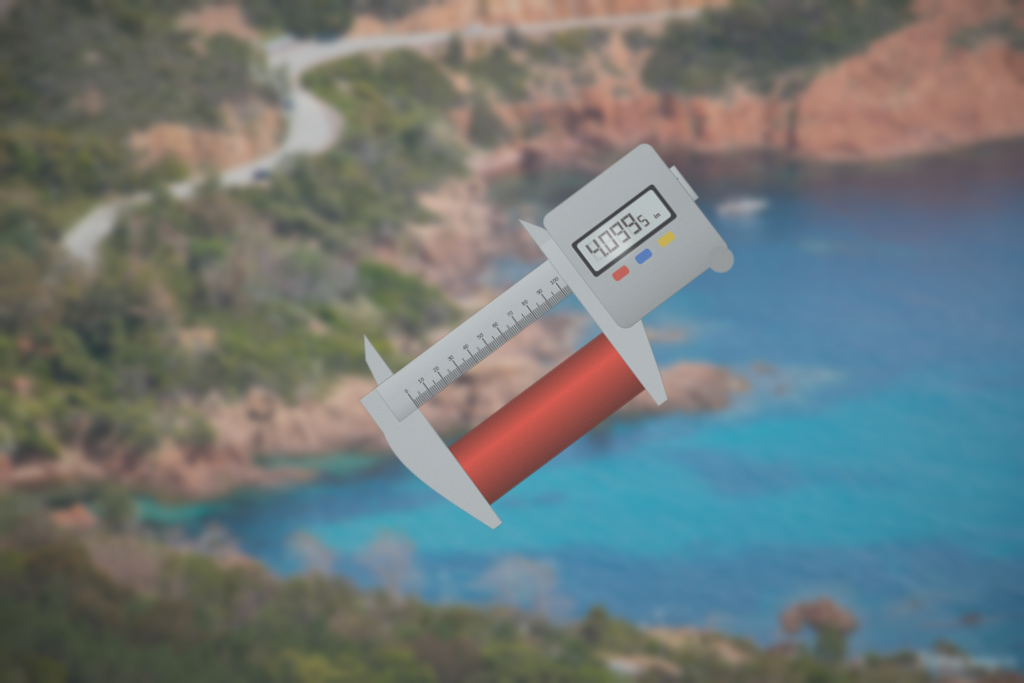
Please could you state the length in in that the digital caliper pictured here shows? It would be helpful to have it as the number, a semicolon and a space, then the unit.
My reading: 4.0995; in
